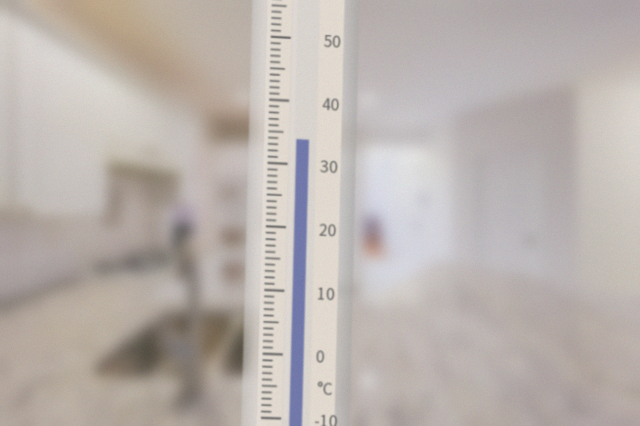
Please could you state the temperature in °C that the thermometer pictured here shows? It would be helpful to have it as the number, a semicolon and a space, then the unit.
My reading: 34; °C
